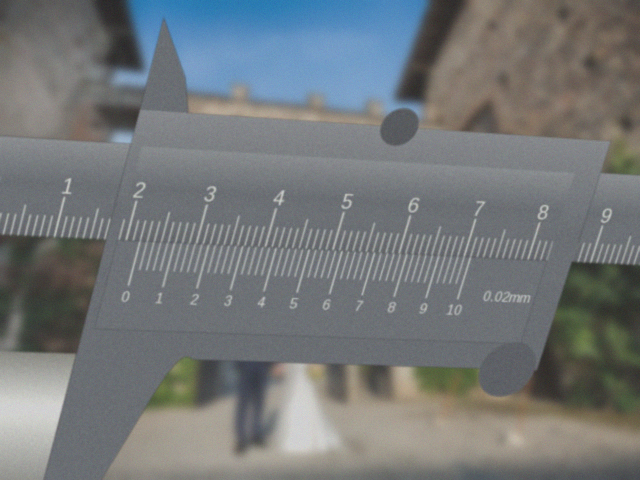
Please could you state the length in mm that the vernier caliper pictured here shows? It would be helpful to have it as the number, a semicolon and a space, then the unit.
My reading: 22.0; mm
